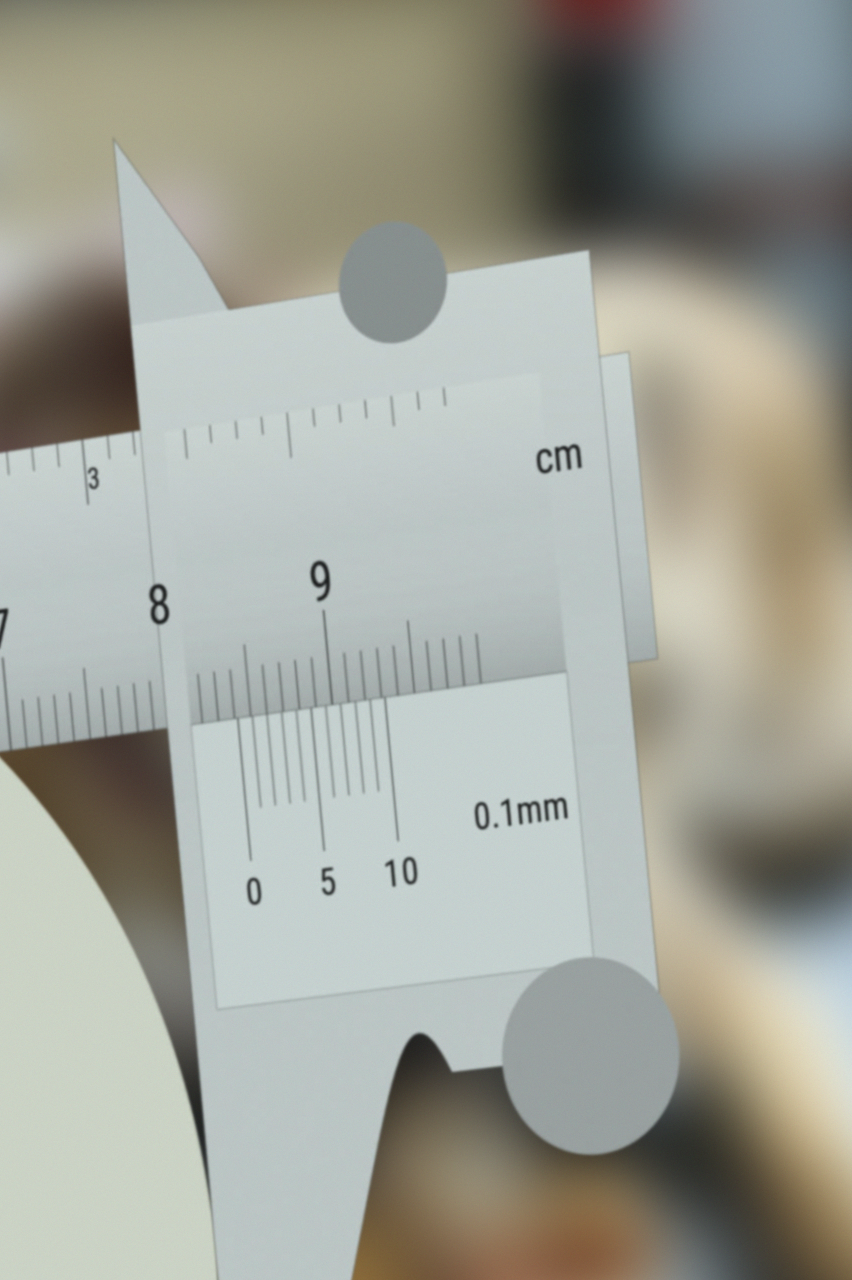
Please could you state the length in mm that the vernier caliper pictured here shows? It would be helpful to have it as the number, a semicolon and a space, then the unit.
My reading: 84.2; mm
